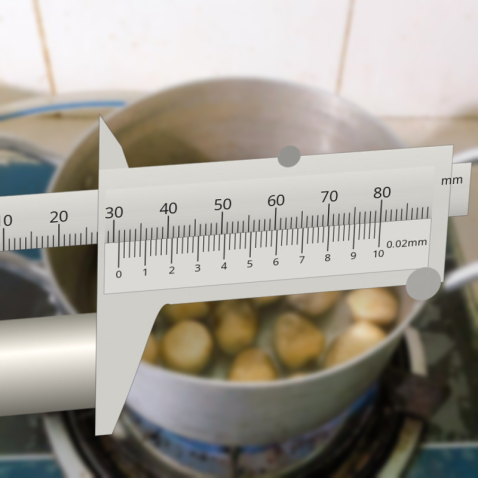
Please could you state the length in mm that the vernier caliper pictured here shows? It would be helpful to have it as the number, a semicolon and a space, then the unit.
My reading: 31.0; mm
